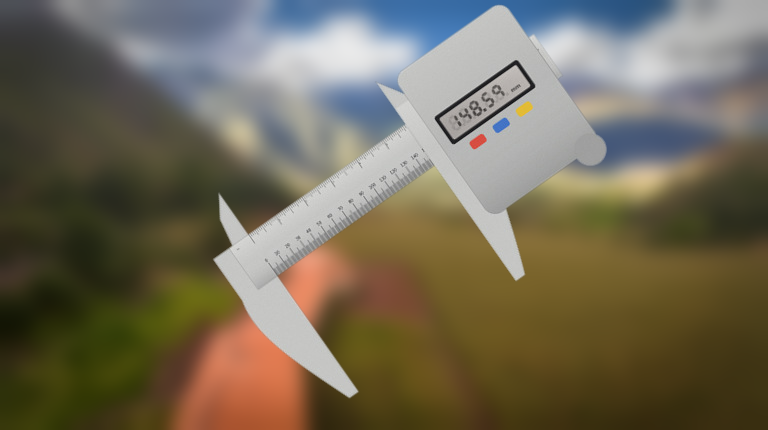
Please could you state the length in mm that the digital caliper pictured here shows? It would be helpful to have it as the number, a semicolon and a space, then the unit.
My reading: 148.59; mm
